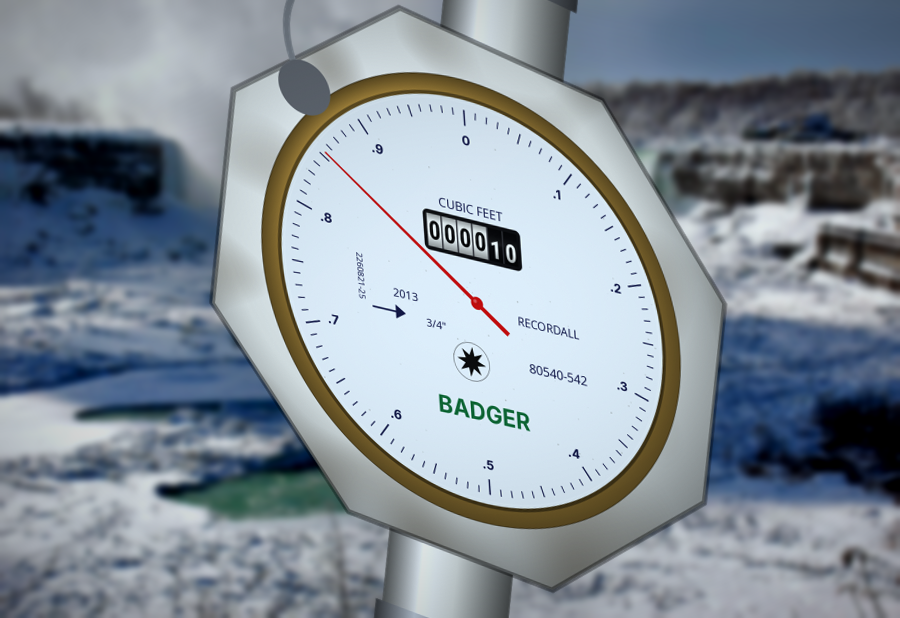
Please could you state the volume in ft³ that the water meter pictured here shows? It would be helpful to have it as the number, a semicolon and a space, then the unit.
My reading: 9.85; ft³
